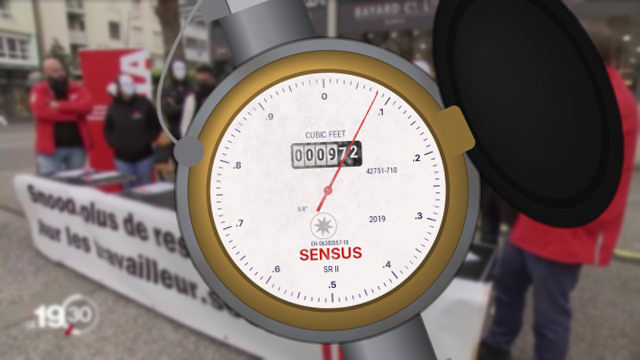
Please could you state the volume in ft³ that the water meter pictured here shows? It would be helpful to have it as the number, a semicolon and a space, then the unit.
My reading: 972.08; ft³
